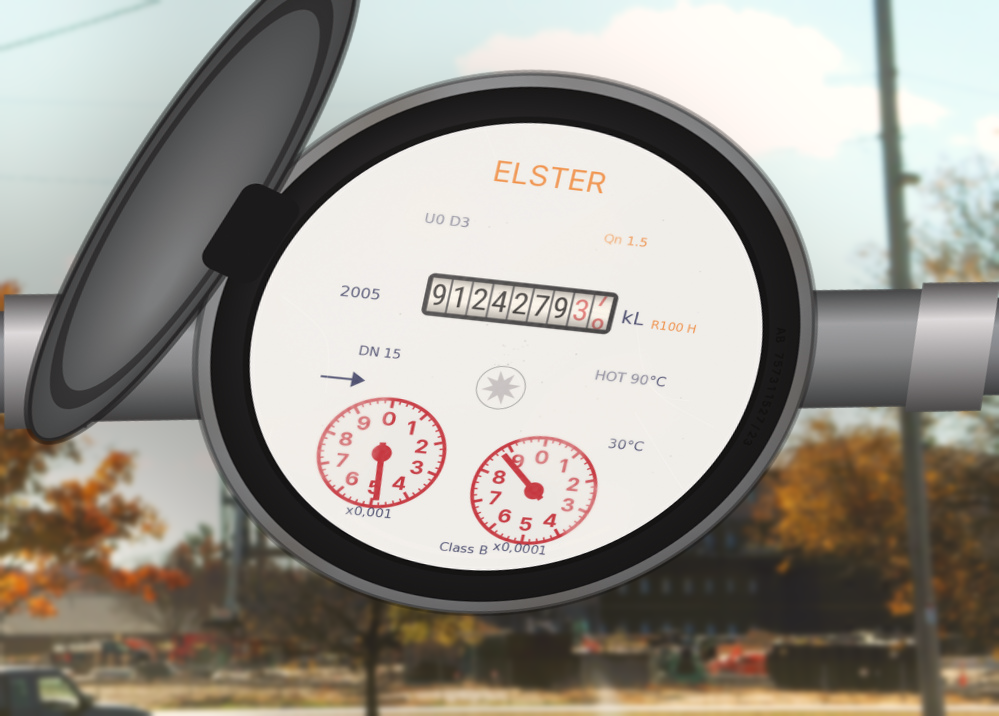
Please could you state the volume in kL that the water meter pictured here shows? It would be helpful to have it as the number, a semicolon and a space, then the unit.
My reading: 9124279.3748; kL
